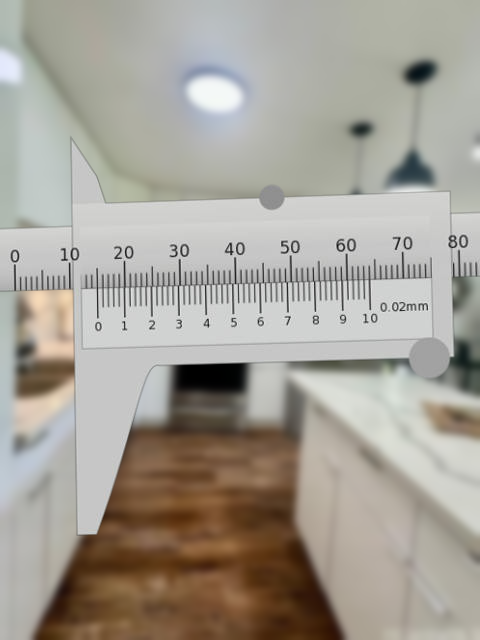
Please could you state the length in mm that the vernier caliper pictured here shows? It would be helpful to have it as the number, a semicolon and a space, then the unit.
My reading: 15.0; mm
